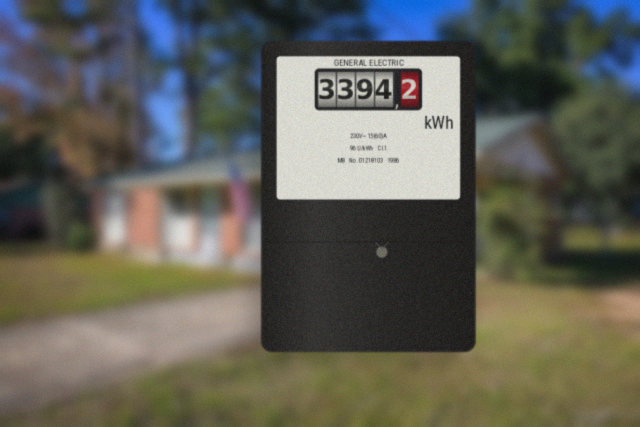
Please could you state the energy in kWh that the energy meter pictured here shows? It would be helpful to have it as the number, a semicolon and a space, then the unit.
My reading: 3394.2; kWh
